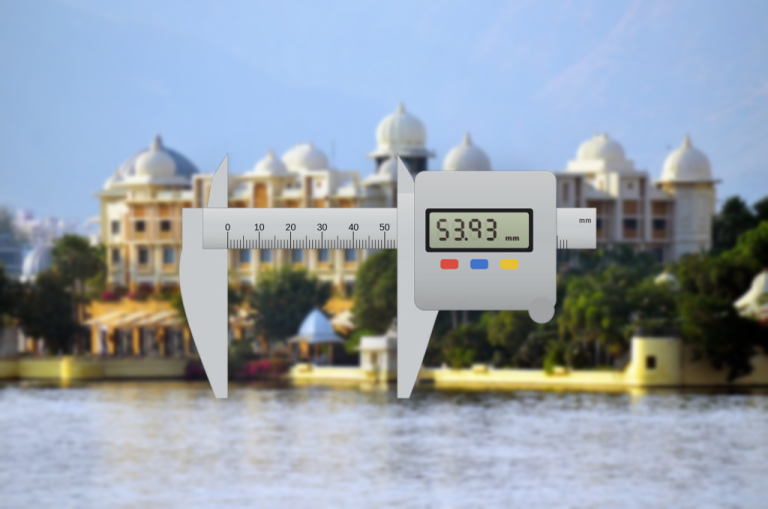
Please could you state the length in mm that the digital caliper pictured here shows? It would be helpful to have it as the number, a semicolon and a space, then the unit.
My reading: 53.93; mm
